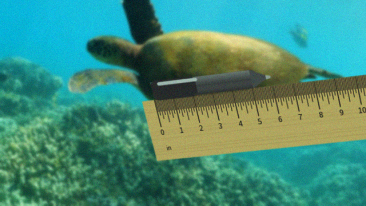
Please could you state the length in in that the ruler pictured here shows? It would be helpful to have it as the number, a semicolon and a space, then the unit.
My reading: 6; in
